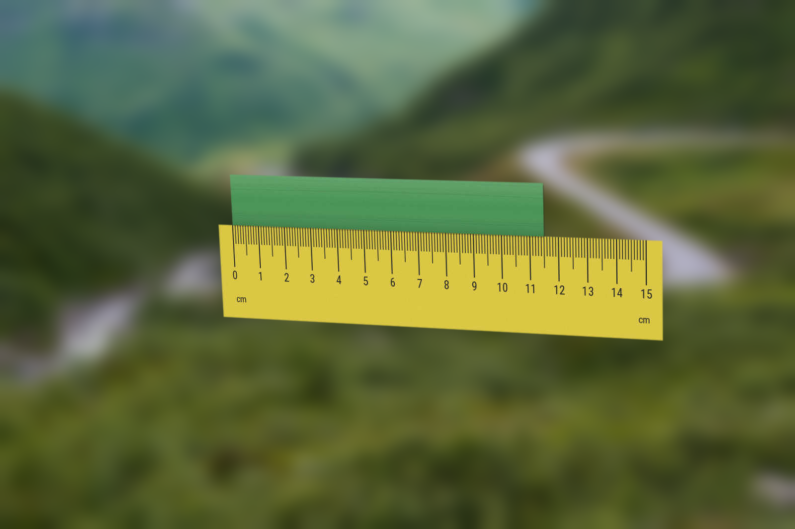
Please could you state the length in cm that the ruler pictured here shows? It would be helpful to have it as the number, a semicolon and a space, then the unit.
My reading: 11.5; cm
